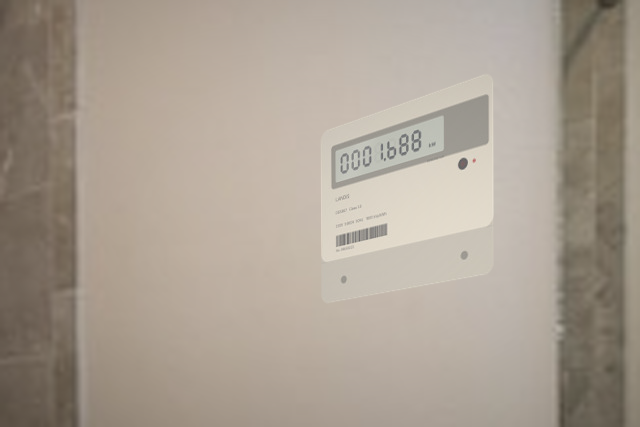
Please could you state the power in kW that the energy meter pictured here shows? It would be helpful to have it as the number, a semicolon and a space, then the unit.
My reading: 1.688; kW
